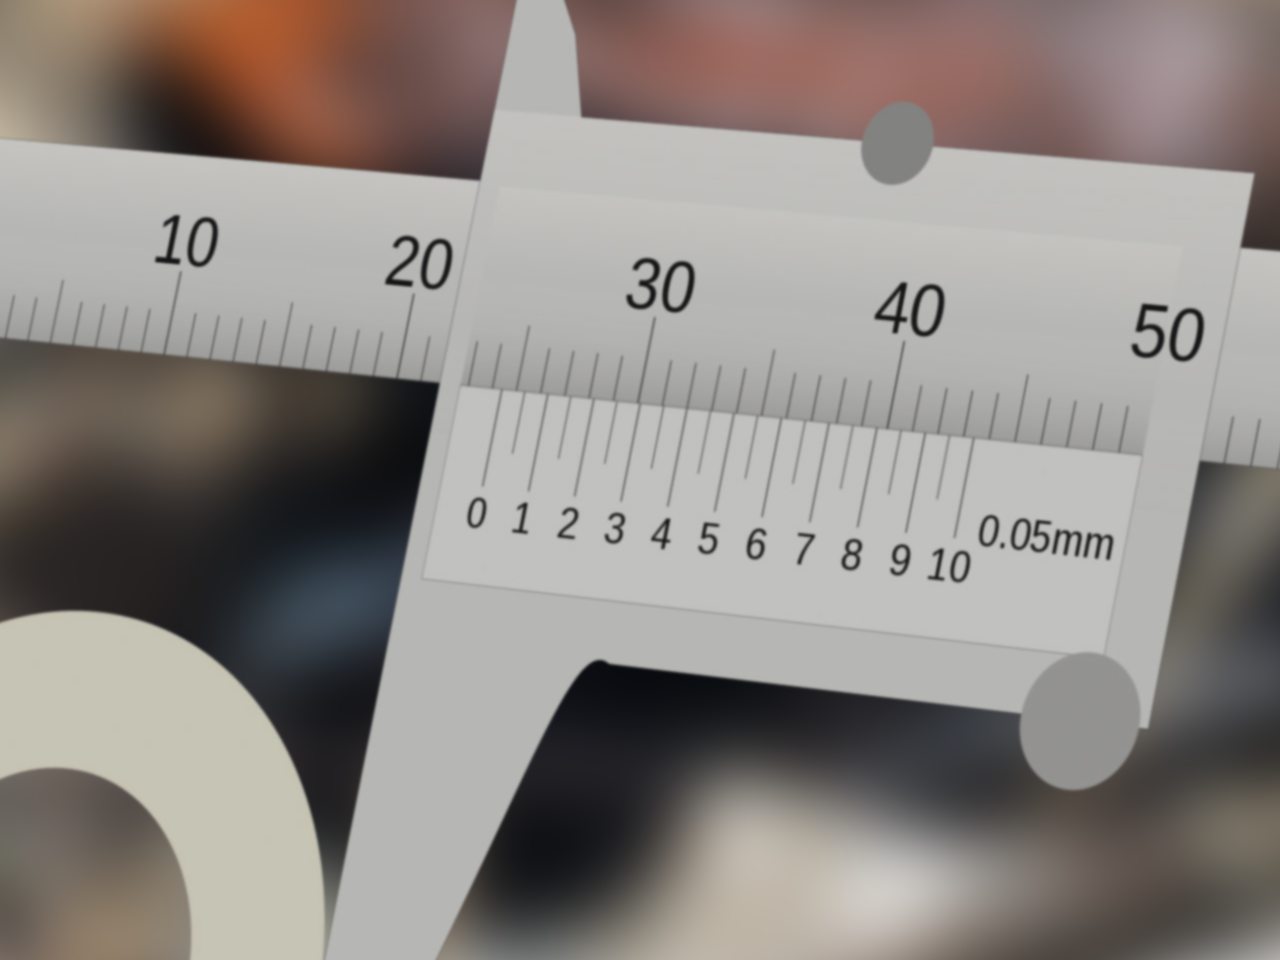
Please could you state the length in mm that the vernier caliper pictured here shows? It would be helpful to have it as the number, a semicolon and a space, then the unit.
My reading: 24.4; mm
